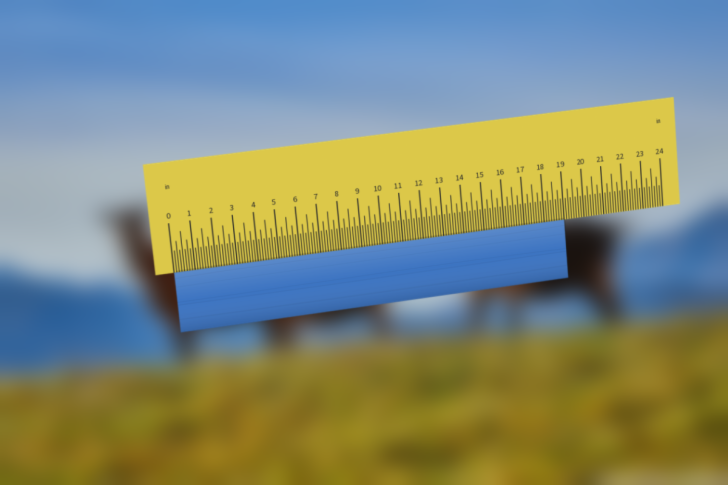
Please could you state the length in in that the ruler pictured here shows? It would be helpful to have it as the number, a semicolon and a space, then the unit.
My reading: 19; in
